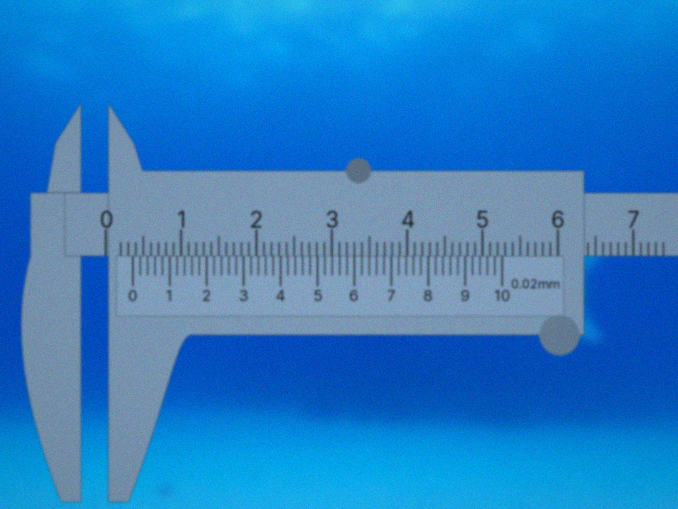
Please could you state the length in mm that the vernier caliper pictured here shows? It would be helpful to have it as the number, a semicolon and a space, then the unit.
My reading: 3.6; mm
